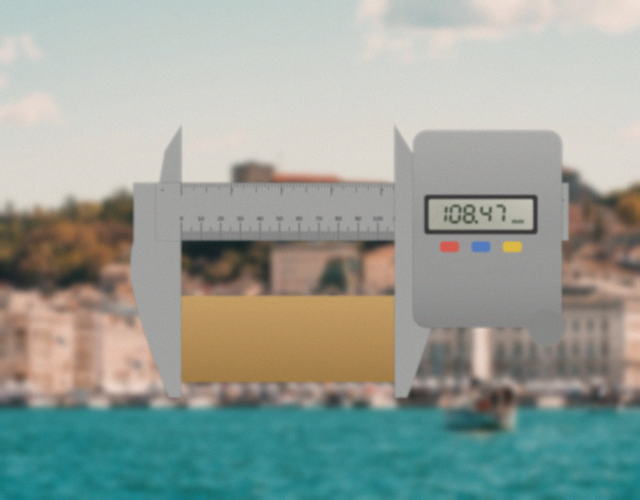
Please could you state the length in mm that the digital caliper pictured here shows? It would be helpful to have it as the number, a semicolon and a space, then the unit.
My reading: 108.47; mm
